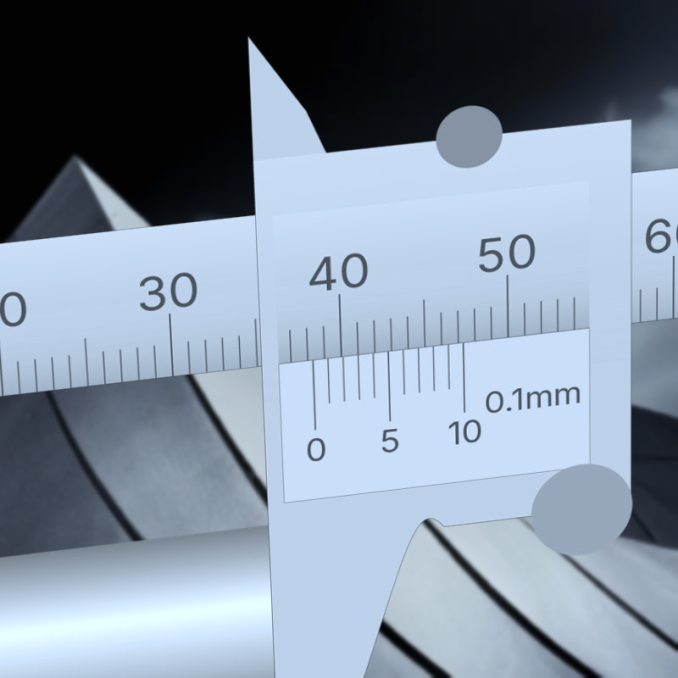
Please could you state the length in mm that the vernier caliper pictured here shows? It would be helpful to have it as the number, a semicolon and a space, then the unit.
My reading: 38.3; mm
